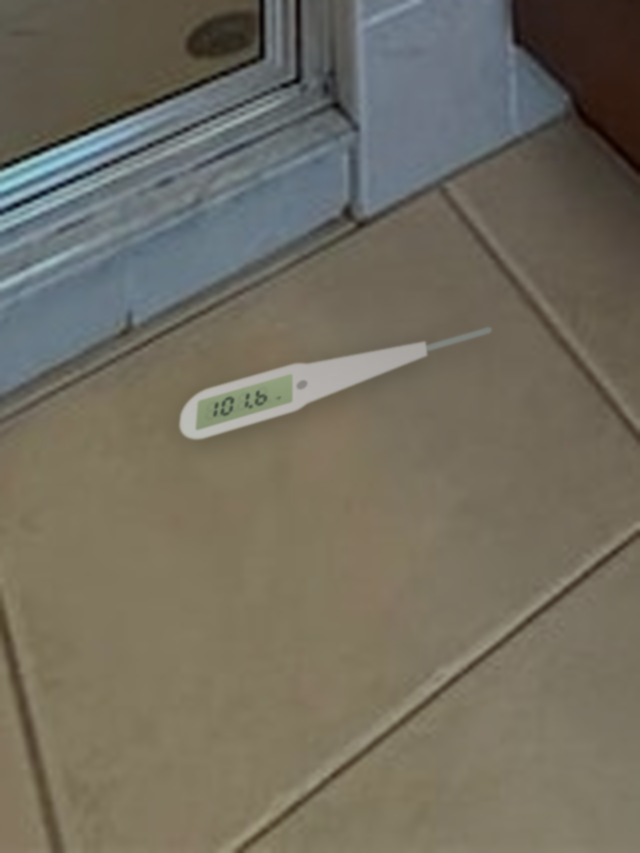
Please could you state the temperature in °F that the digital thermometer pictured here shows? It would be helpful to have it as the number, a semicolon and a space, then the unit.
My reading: 101.6; °F
